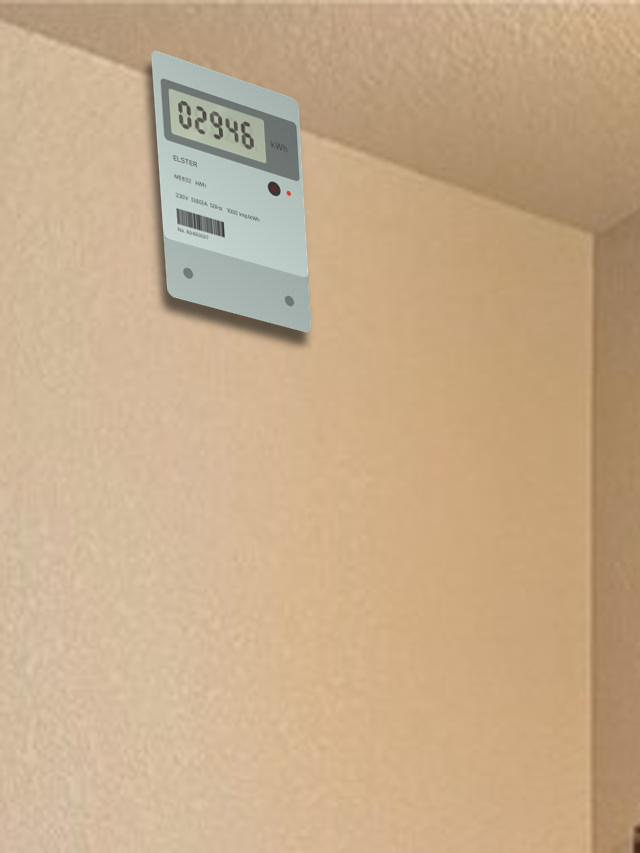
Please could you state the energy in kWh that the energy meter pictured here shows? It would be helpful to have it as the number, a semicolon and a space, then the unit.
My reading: 2946; kWh
